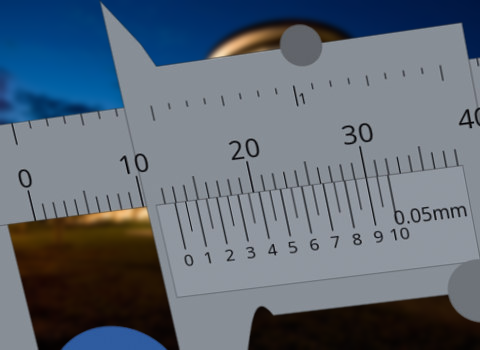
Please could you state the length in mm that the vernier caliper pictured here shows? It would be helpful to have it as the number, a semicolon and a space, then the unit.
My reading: 12.9; mm
